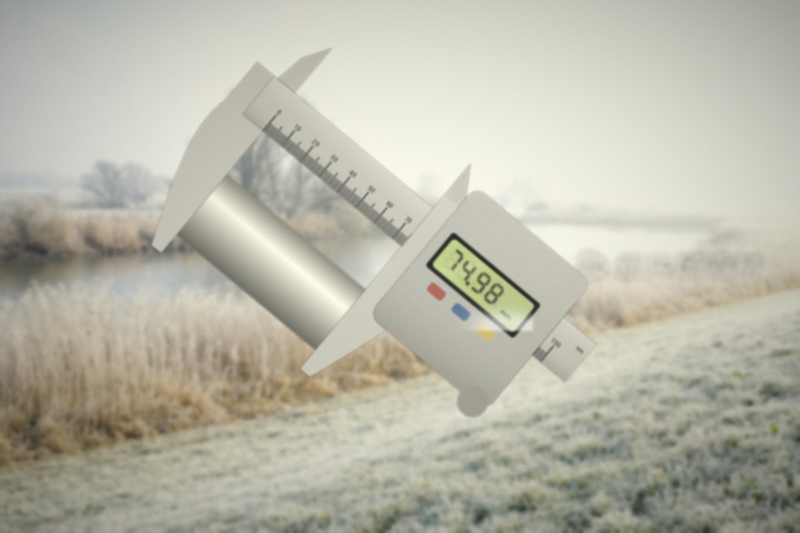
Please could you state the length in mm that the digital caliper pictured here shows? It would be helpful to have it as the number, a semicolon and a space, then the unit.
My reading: 74.98; mm
